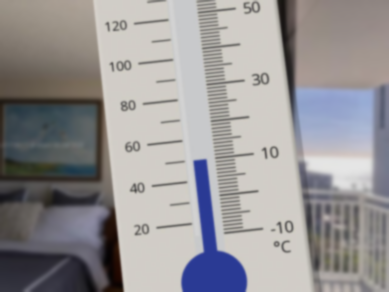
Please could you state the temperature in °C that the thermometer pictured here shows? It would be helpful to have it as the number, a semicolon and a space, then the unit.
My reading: 10; °C
